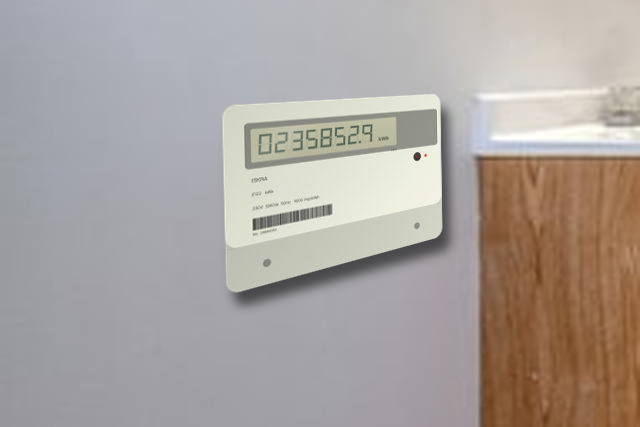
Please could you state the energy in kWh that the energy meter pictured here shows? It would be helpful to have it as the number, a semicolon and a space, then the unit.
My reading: 235852.9; kWh
